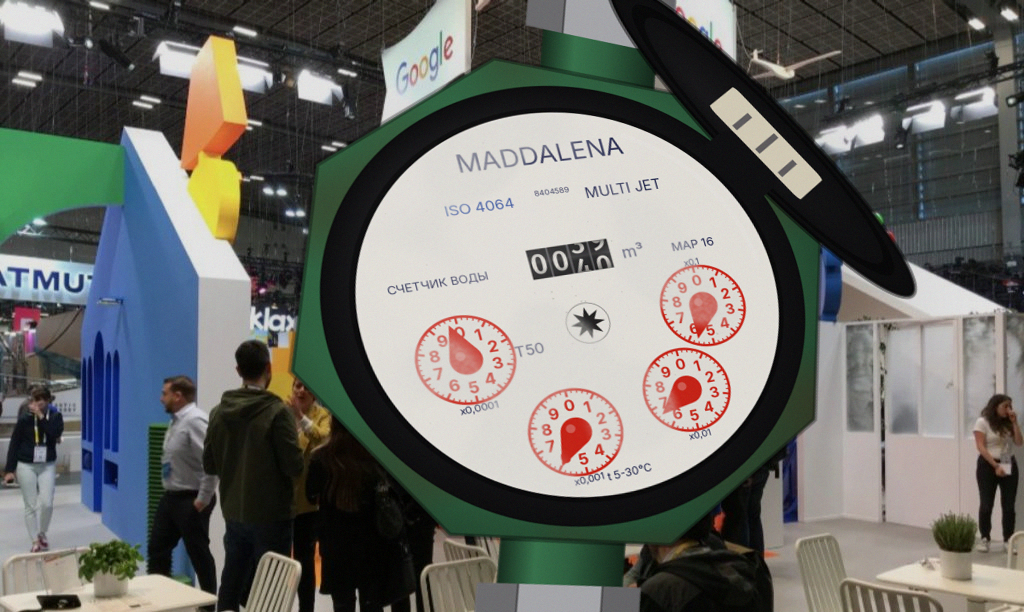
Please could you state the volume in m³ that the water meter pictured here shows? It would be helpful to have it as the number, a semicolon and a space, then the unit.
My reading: 39.5659; m³
